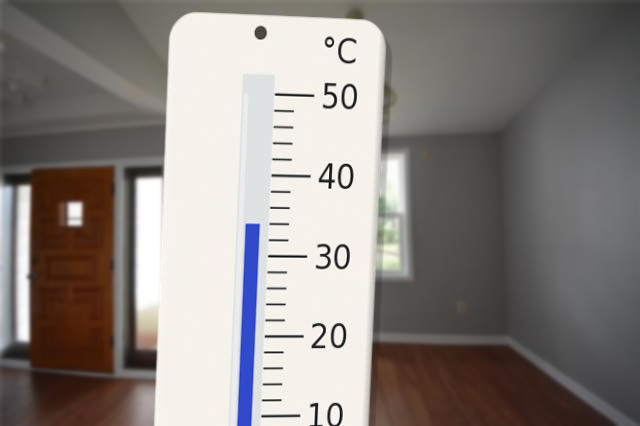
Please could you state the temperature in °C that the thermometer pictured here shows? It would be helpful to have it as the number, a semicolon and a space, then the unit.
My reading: 34; °C
